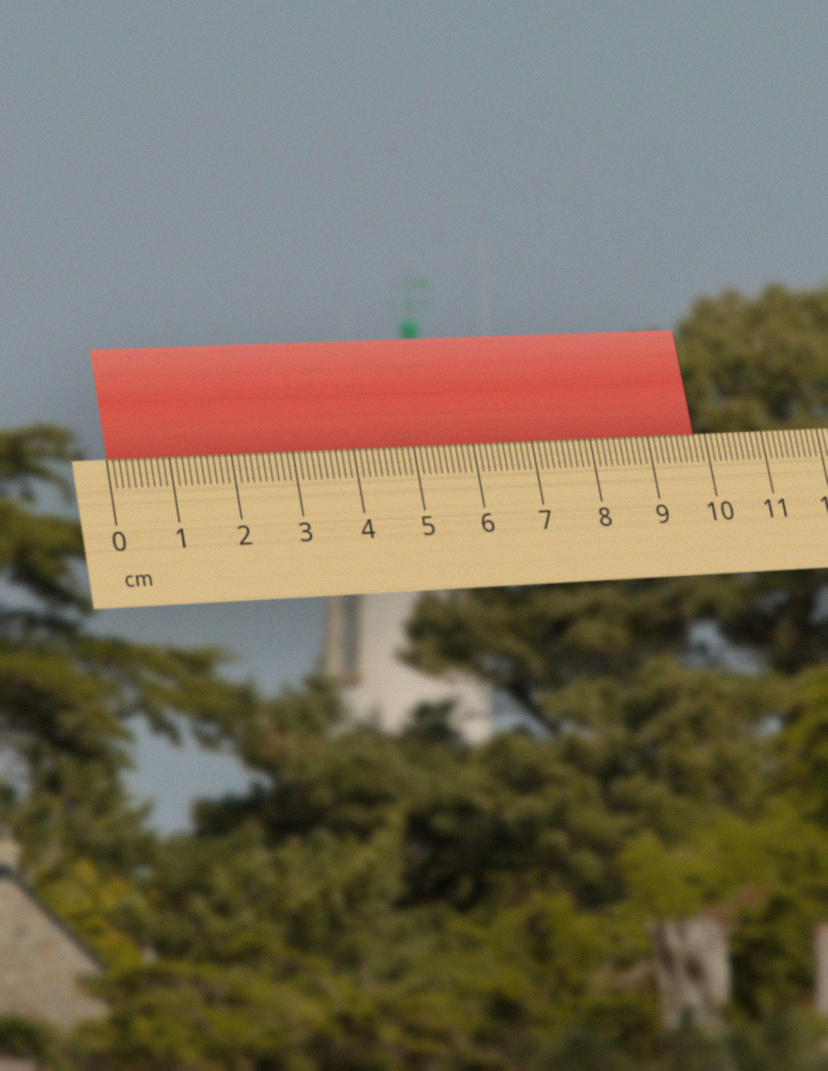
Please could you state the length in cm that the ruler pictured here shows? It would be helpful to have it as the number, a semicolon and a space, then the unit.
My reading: 9.8; cm
